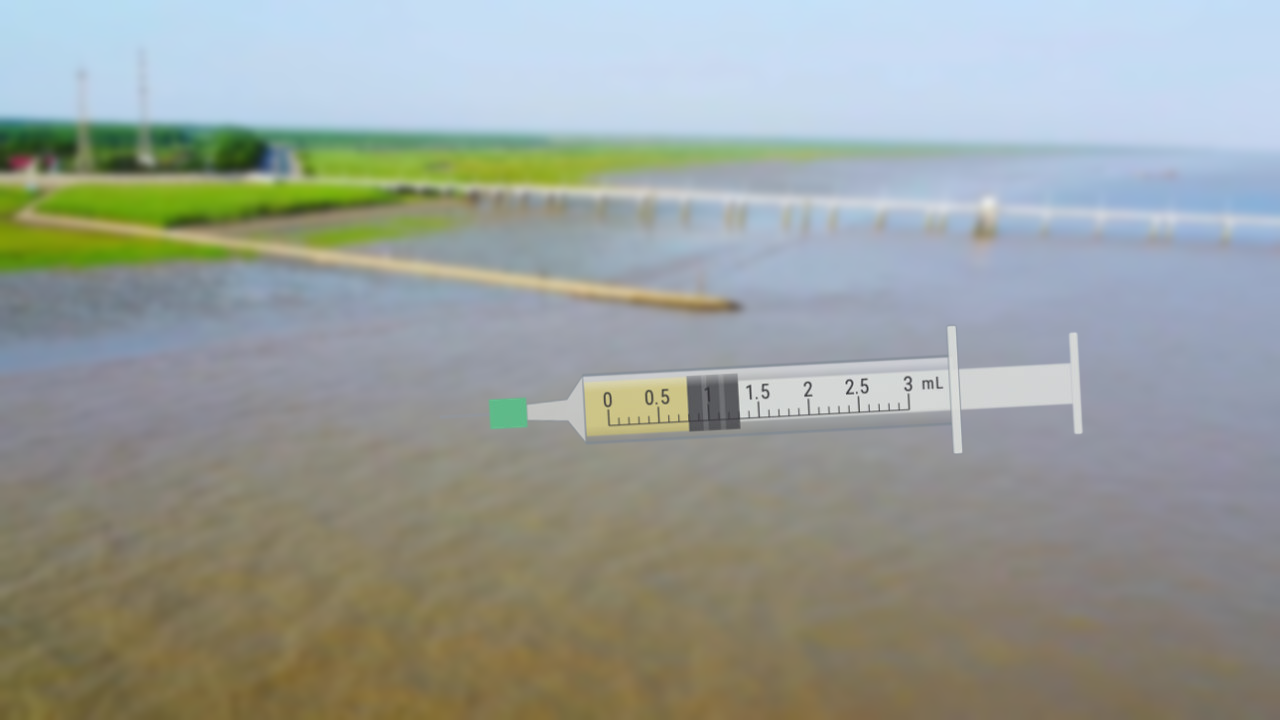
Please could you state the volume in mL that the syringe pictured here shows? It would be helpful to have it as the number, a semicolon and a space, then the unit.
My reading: 0.8; mL
